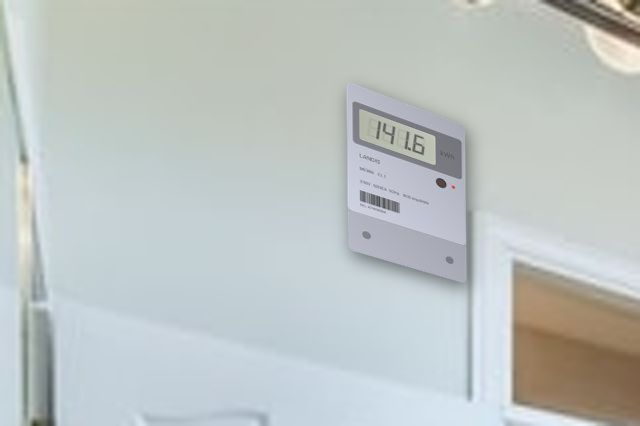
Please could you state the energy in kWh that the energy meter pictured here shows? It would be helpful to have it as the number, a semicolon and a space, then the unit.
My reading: 141.6; kWh
